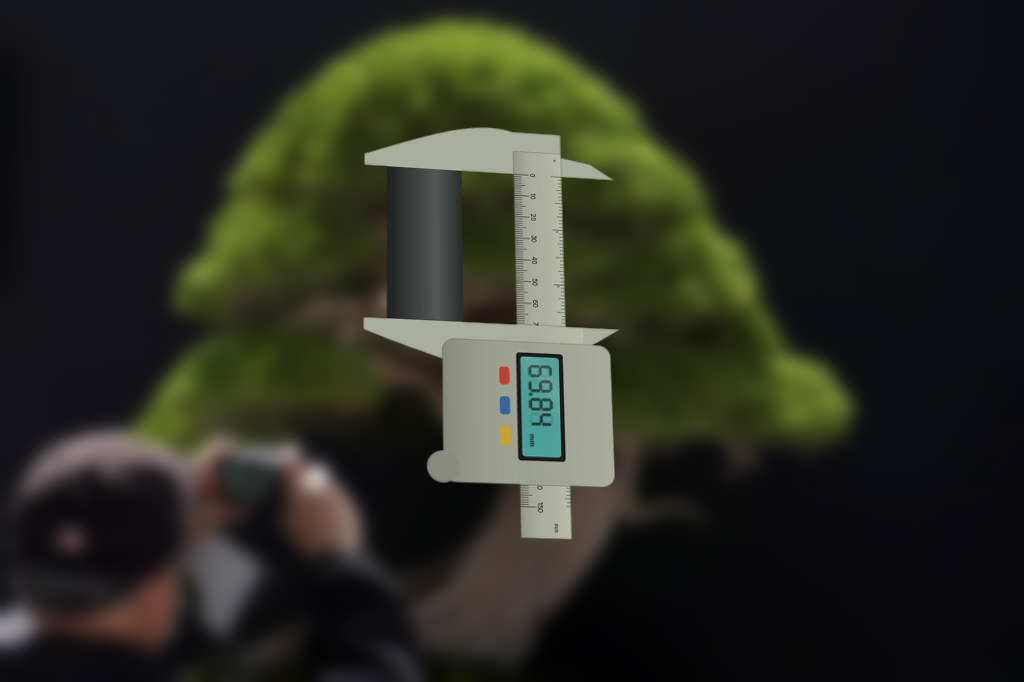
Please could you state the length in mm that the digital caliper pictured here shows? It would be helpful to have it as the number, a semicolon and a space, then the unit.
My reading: 69.84; mm
